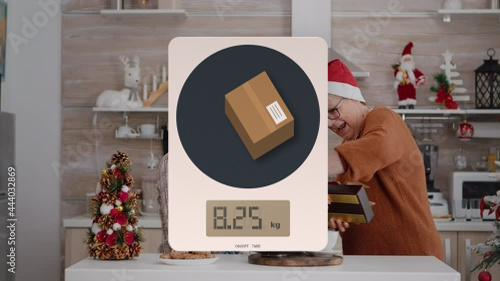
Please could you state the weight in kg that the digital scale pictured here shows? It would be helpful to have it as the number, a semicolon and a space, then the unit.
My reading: 8.25; kg
